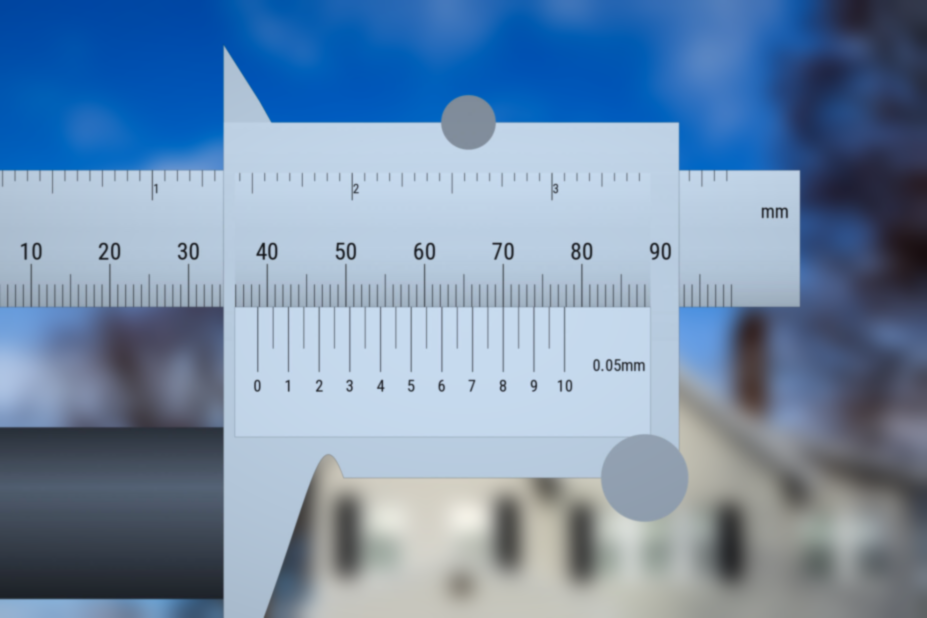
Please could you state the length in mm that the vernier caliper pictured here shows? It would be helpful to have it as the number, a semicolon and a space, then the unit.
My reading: 38.8; mm
